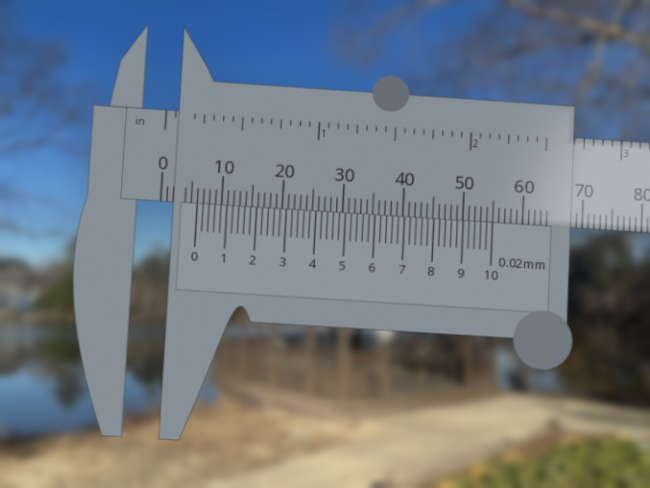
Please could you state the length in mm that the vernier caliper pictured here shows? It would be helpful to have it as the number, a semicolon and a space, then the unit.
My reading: 6.0; mm
